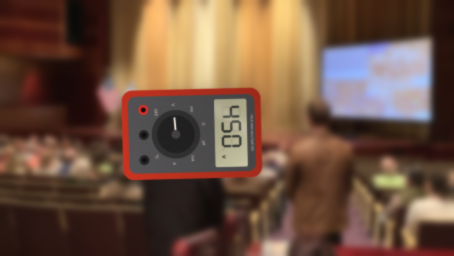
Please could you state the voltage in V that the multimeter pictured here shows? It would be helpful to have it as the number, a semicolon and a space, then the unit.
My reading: 450; V
